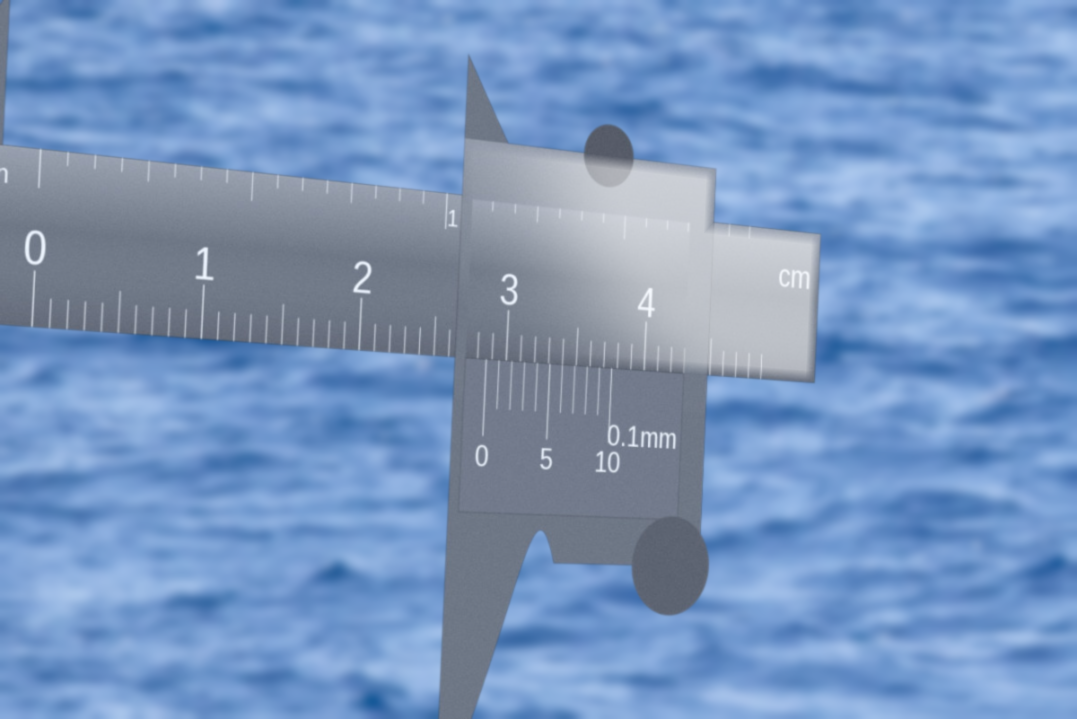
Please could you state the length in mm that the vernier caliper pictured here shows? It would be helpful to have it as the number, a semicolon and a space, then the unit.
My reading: 28.6; mm
